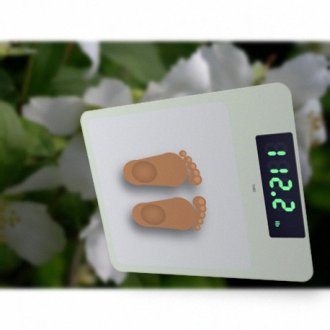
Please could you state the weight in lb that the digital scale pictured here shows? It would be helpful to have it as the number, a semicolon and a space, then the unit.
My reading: 112.2; lb
